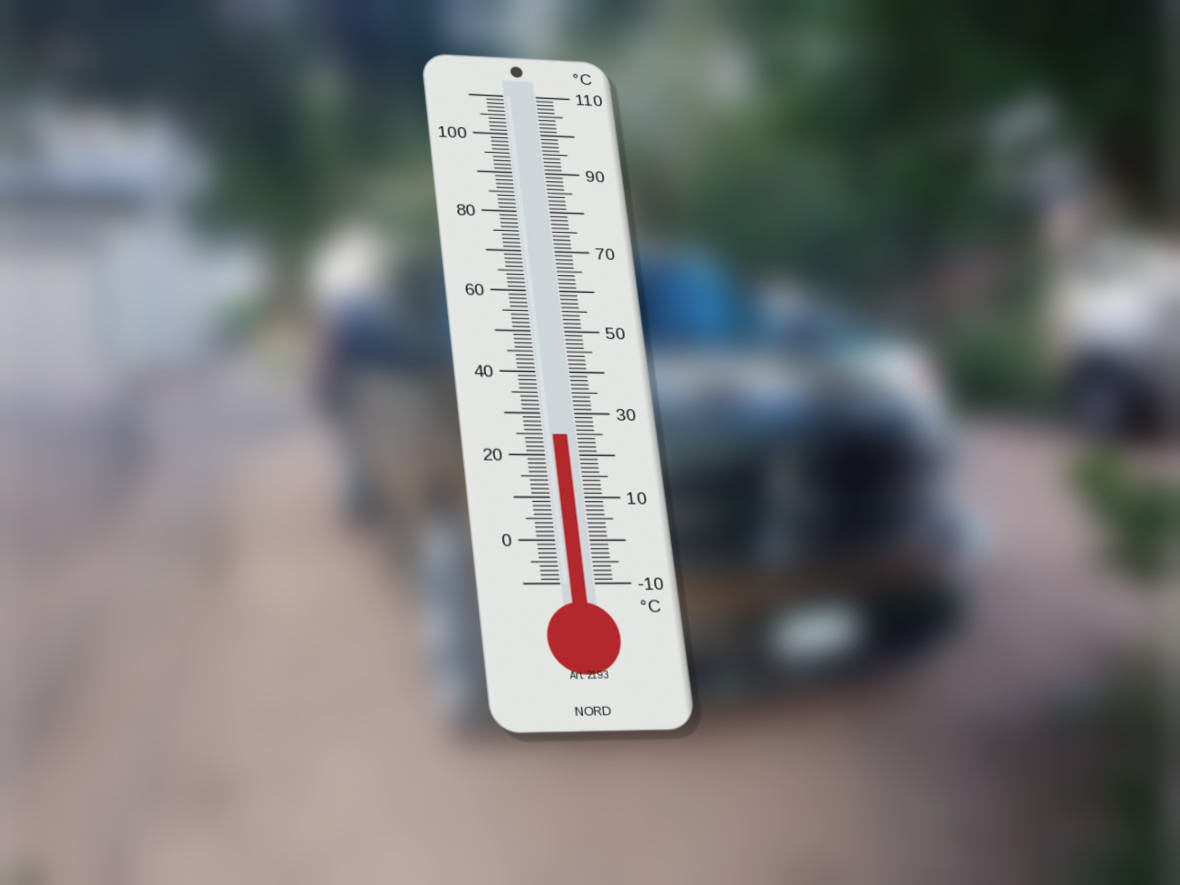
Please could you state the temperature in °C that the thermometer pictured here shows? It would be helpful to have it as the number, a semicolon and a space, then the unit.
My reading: 25; °C
